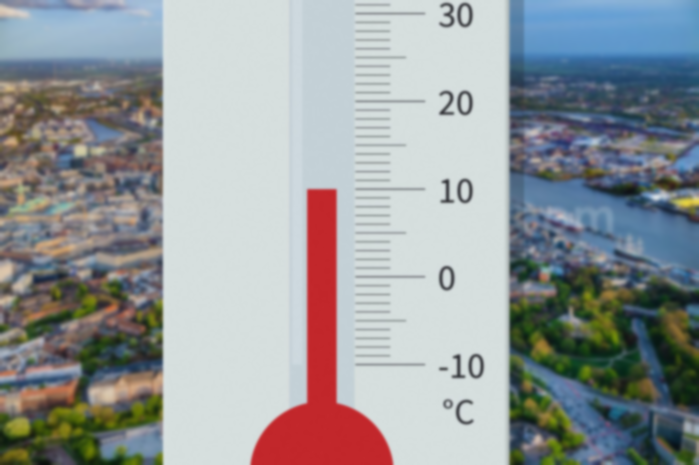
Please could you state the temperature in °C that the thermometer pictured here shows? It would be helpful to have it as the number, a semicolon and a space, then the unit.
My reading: 10; °C
